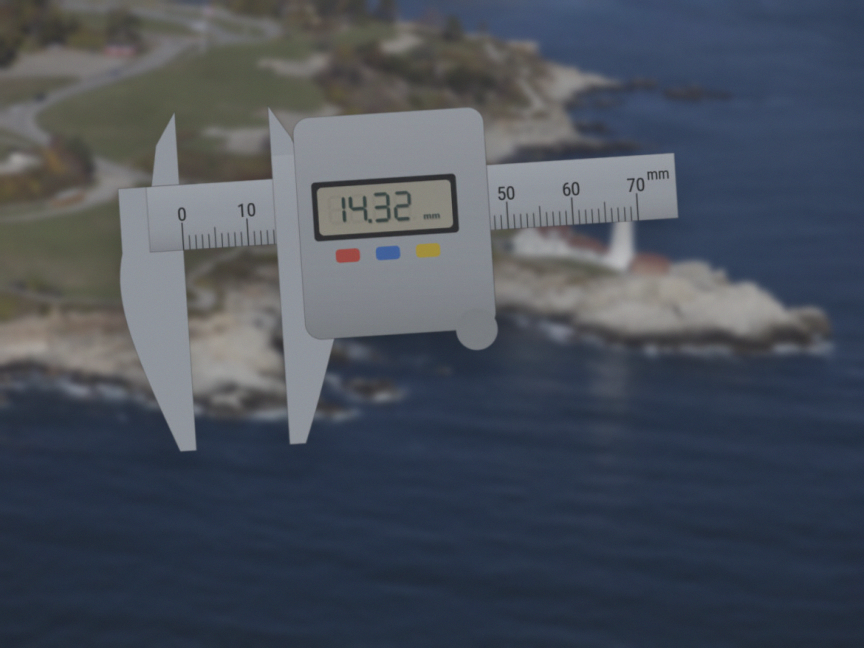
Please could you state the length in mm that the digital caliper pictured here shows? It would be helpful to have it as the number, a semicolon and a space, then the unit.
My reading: 14.32; mm
